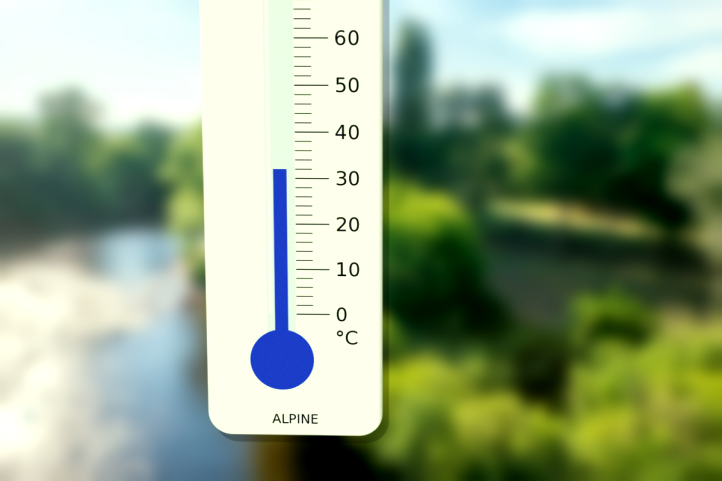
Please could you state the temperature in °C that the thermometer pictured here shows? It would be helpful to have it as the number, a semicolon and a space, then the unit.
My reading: 32; °C
